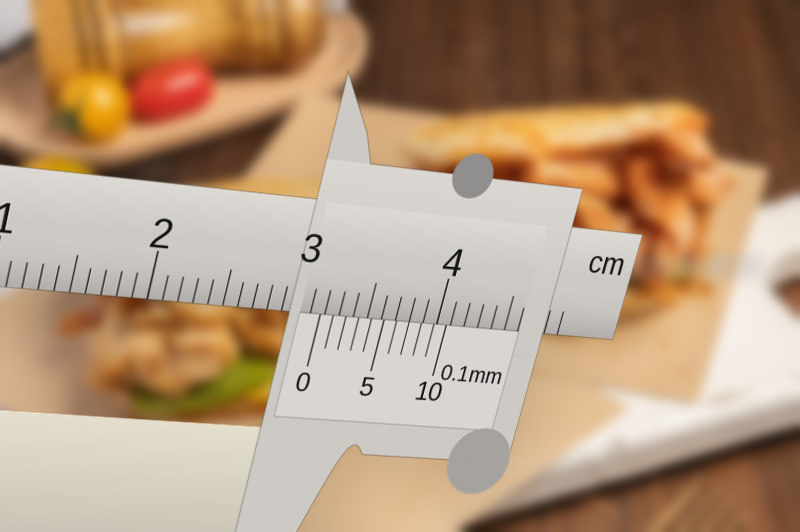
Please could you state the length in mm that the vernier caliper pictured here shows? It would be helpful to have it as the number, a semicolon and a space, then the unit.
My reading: 31.7; mm
